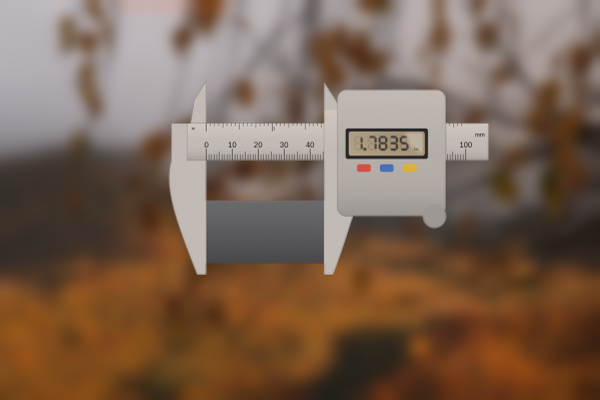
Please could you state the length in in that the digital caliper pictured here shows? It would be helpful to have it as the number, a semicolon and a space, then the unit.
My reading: 1.7835; in
